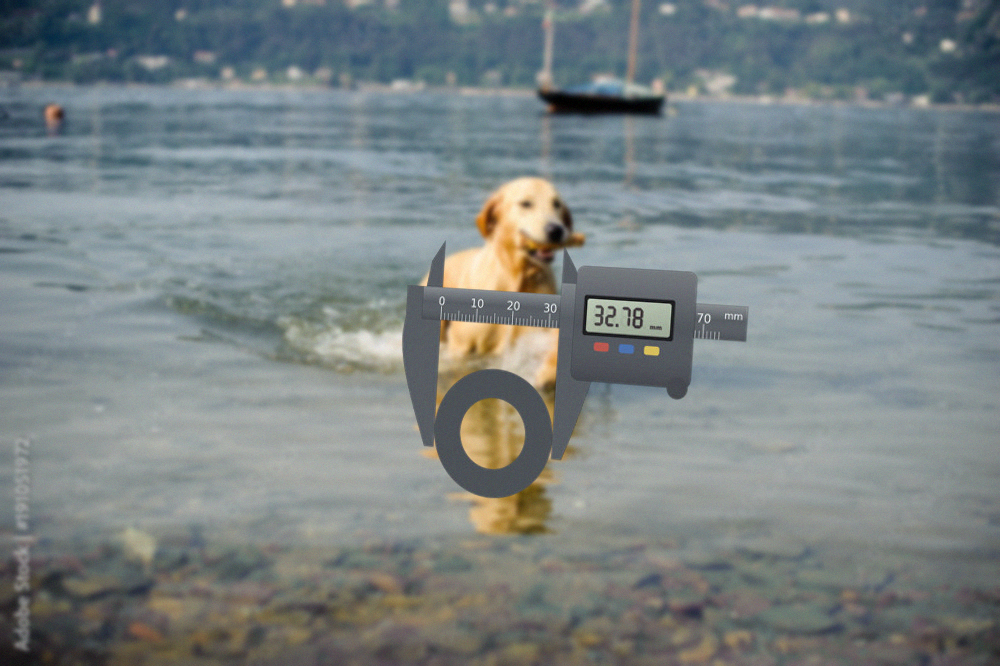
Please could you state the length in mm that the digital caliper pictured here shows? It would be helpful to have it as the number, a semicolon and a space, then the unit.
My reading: 32.78; mm
